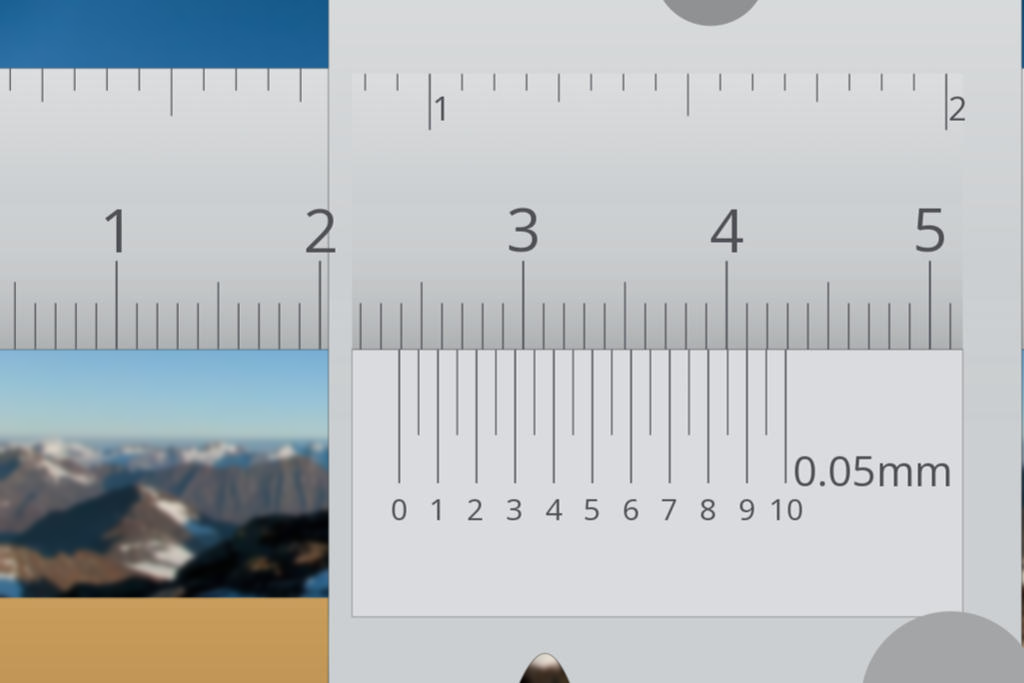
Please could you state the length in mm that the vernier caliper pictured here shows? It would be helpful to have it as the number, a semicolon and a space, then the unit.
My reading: 23.9; mm
